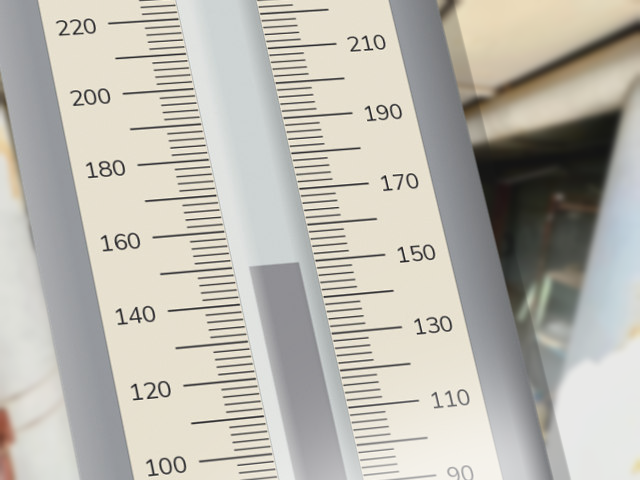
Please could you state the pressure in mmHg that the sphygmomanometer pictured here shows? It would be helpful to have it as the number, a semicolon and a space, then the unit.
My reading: 150; mmHg
